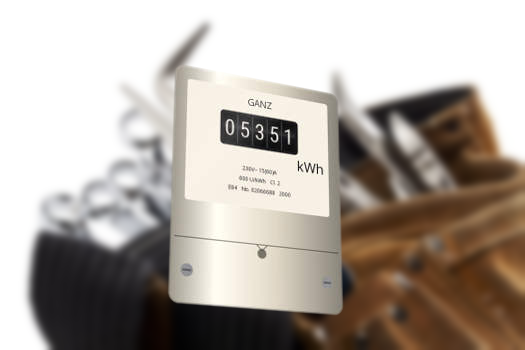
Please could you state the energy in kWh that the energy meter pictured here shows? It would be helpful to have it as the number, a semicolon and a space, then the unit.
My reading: 5351; kWh
